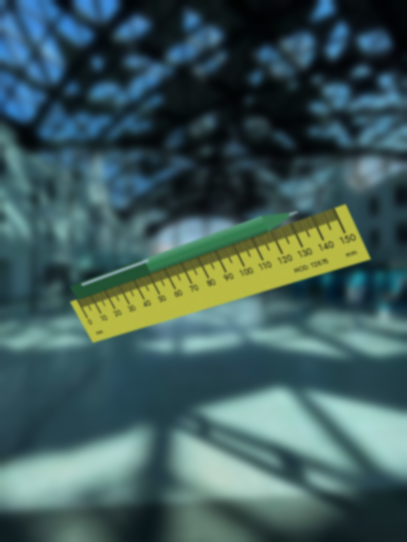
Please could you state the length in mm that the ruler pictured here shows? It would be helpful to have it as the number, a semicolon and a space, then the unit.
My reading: 135; mm
